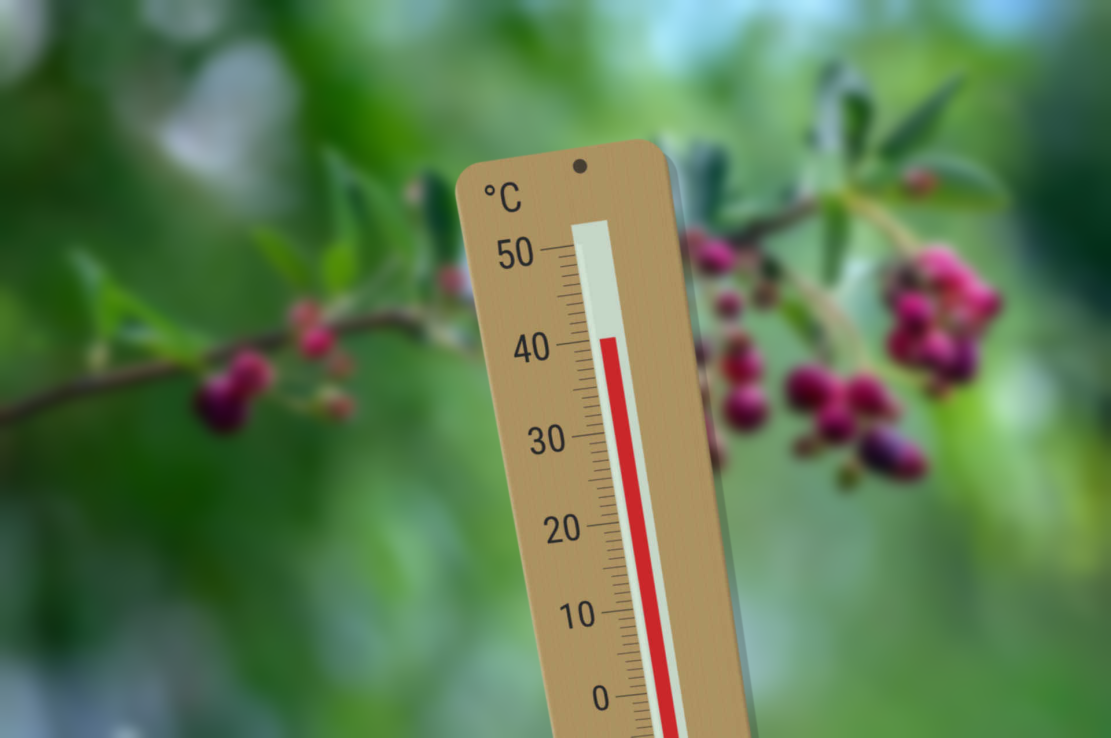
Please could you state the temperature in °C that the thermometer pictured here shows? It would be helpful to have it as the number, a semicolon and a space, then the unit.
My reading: 40; °C
